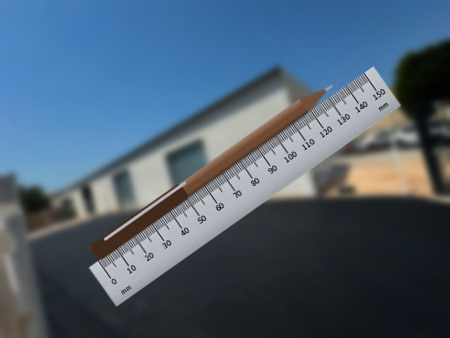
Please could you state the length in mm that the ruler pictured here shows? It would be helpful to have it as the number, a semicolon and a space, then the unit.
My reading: 135; mm
